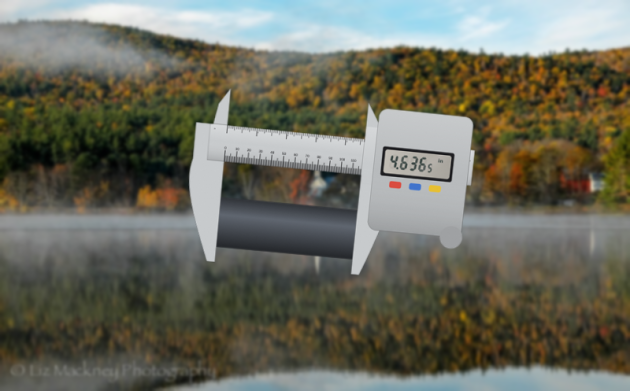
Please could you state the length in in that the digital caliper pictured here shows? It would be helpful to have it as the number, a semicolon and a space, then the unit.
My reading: 4.6365; in
